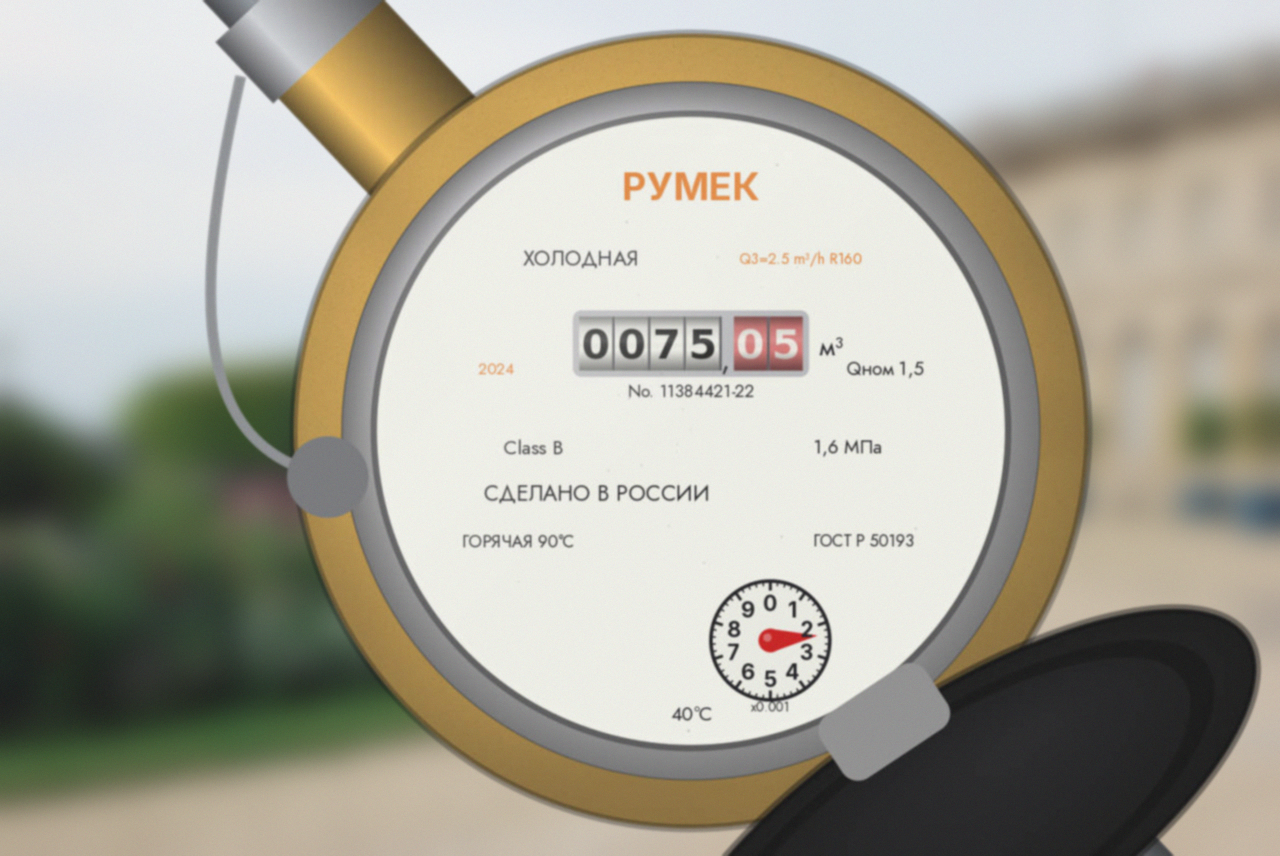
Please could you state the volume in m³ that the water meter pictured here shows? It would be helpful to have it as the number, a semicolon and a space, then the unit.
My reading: 75.052; m³
